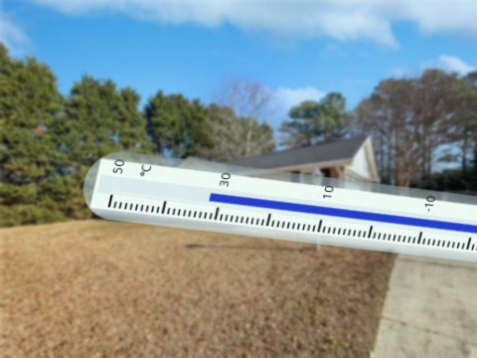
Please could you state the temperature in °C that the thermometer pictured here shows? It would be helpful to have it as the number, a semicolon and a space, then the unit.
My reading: 32; °C
